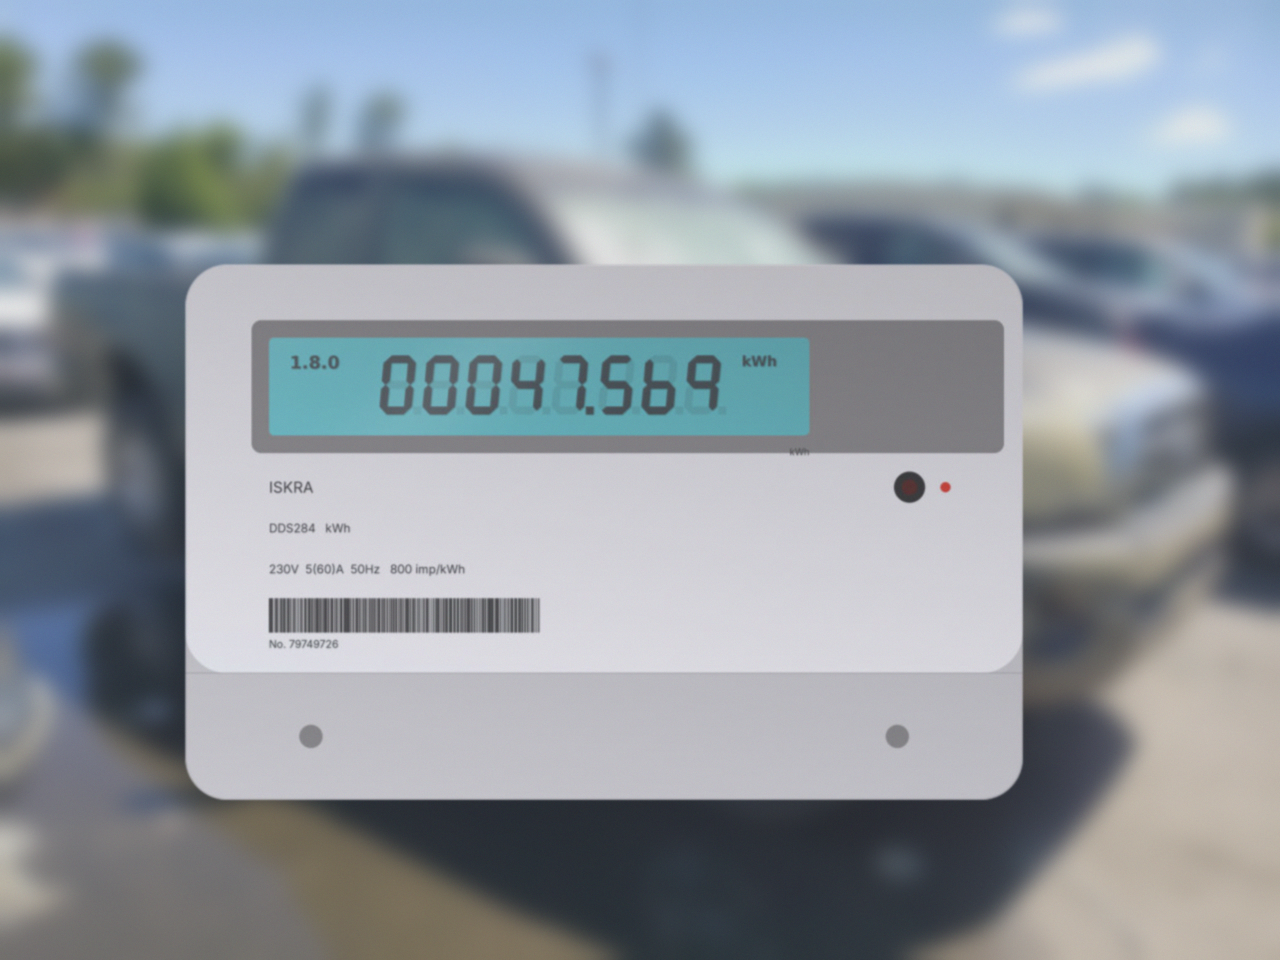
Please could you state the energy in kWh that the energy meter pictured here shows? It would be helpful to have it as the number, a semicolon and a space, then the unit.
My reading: 47.569; kWh
